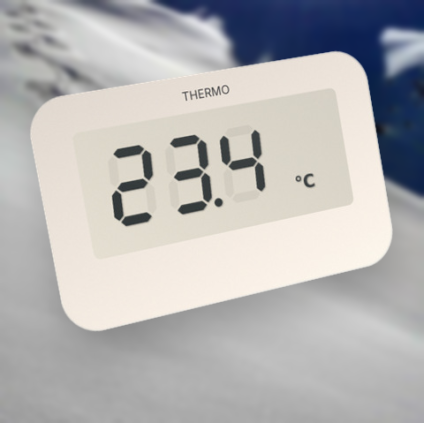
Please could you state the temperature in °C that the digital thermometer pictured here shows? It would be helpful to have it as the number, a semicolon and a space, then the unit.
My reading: 23.4; °C
